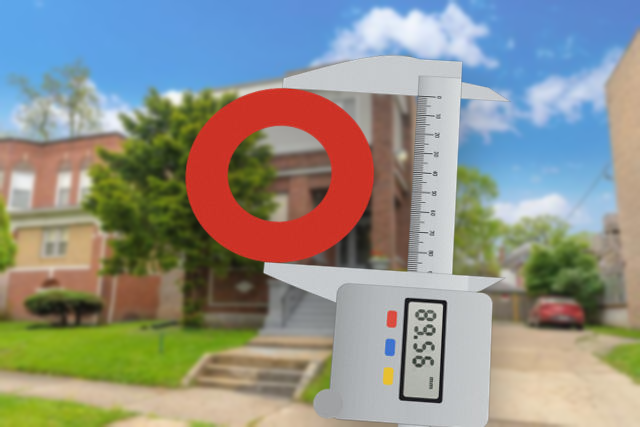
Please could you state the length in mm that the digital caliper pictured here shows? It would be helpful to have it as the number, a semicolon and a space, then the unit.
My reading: 89.56; mm
